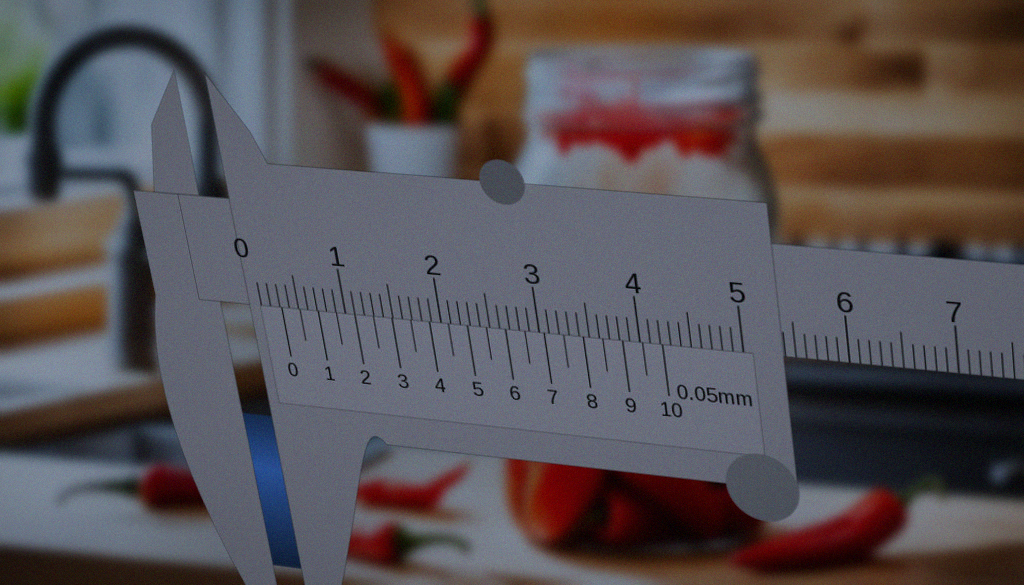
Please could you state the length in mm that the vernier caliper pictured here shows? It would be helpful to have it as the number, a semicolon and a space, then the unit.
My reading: 3.2; mm
